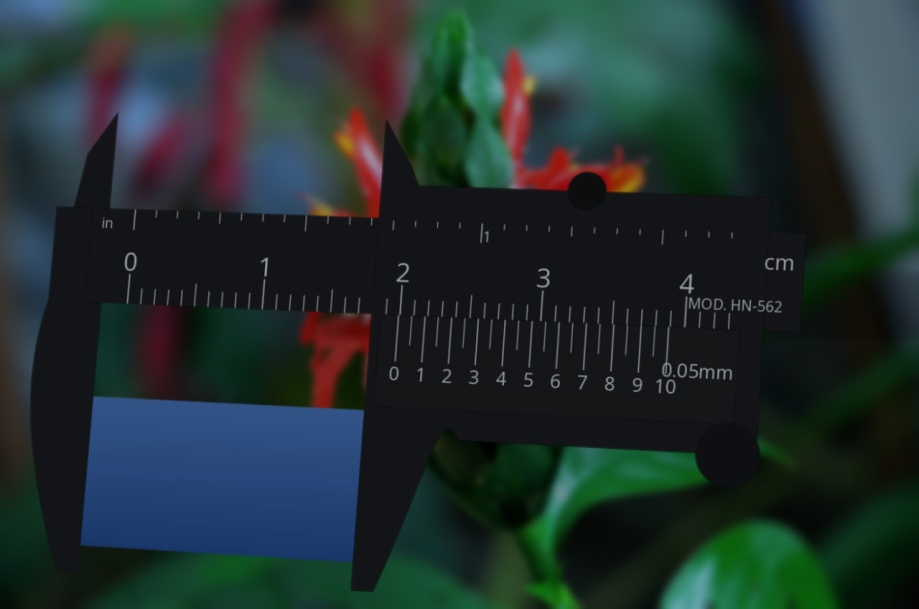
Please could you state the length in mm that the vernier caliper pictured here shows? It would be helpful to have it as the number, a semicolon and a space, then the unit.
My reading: 19.9; mm
